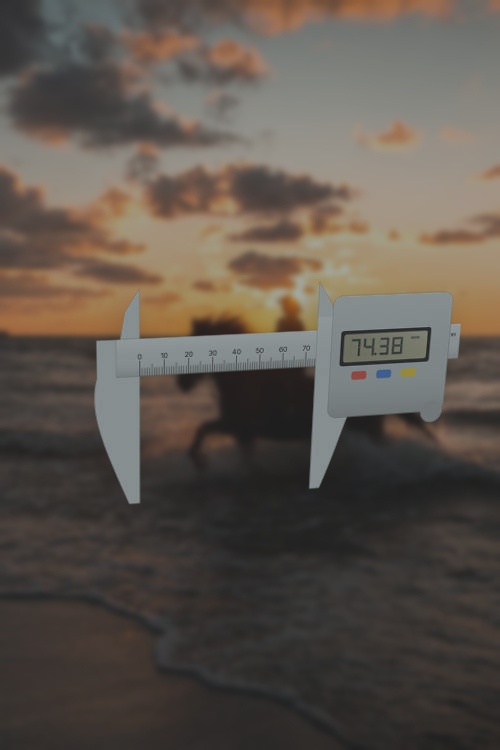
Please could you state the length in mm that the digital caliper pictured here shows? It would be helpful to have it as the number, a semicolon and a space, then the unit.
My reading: 74.38; mm
